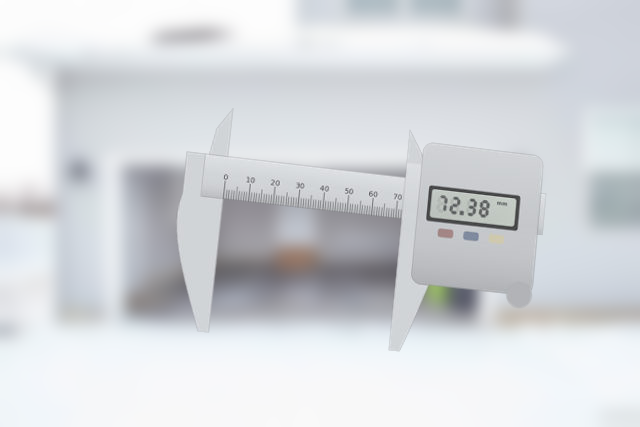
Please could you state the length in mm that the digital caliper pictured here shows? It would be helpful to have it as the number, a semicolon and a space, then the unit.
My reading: 72.38; mm
